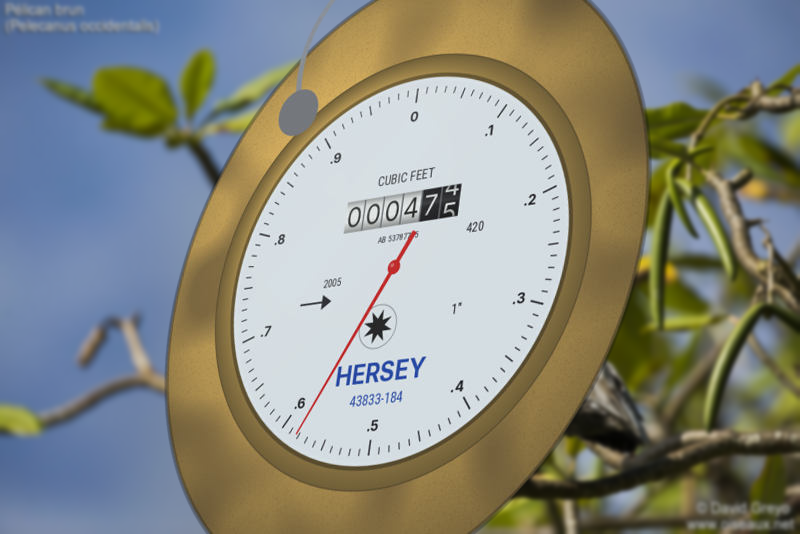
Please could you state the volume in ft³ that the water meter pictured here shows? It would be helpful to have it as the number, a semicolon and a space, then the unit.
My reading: 474.58; ft³
